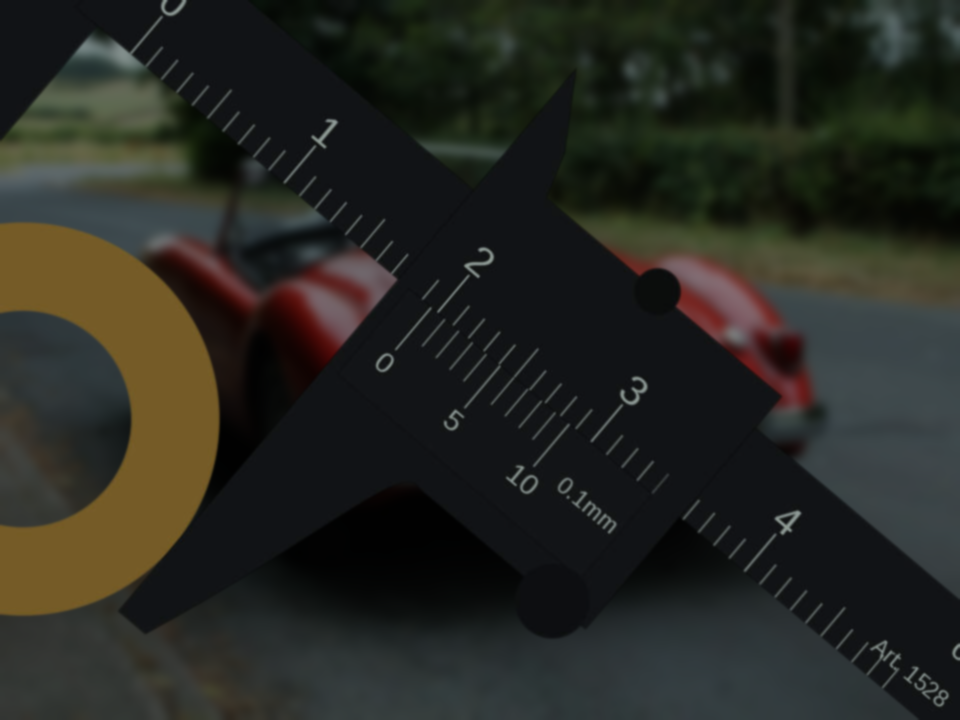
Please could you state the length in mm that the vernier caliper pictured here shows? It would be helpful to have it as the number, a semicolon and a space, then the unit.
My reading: 19.6; mm
